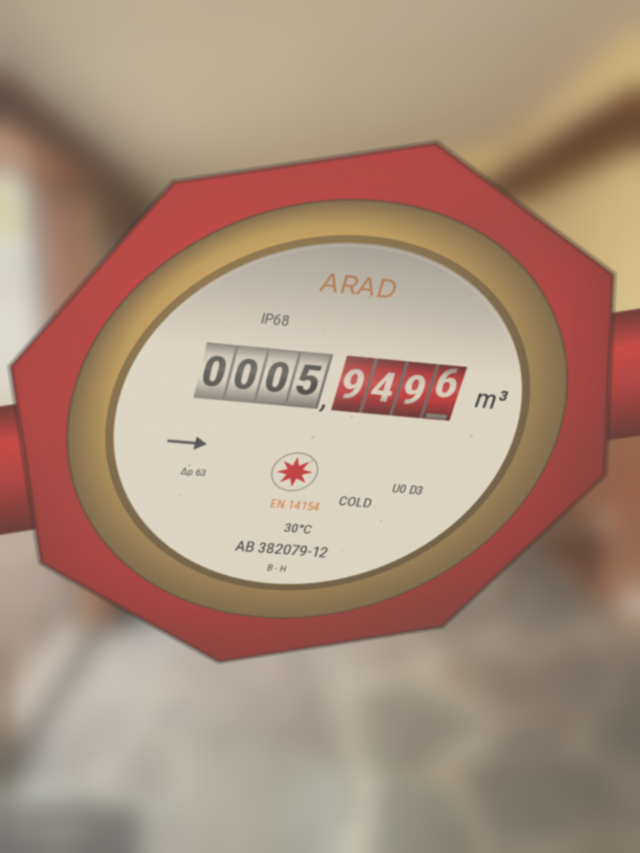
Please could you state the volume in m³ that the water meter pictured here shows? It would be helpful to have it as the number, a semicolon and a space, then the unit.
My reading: 5.9496; m³
